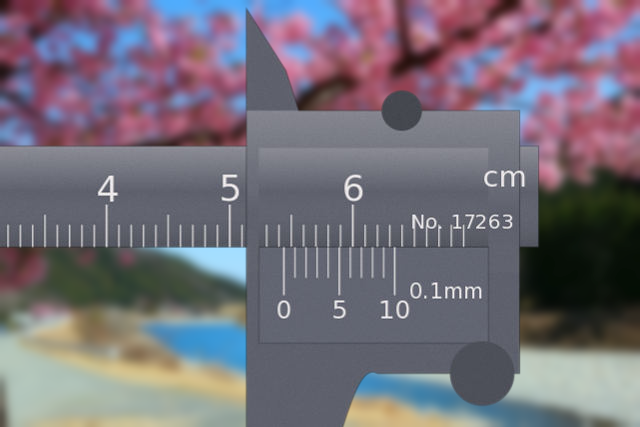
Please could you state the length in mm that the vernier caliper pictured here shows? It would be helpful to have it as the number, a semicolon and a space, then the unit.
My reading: 54.4; mm
